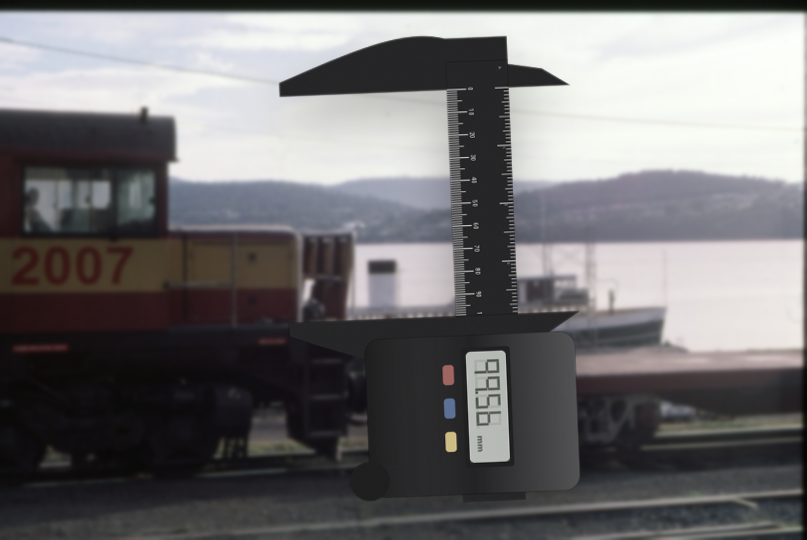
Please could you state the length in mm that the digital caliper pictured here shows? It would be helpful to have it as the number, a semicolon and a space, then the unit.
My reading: 99.56; mm
